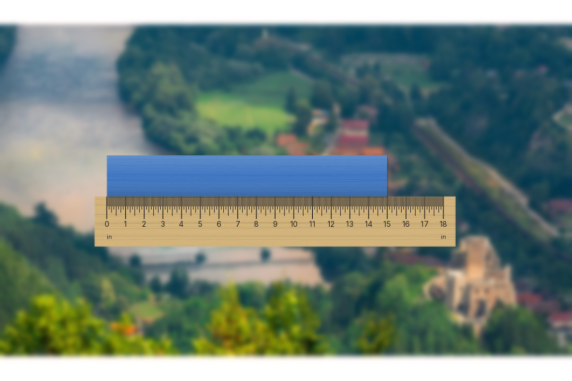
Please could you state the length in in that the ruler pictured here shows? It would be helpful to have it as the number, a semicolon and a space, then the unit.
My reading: 15; in
